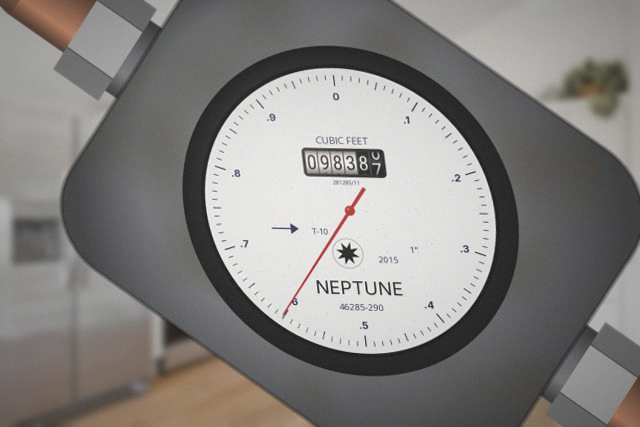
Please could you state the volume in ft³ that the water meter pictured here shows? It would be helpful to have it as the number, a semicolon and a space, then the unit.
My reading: 98386.60; ft³
